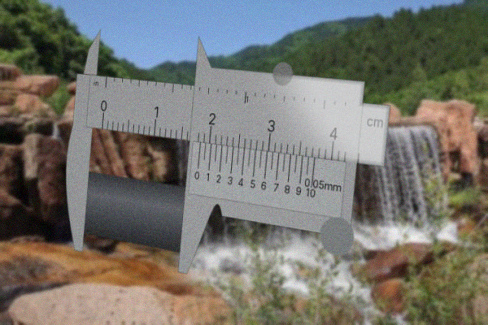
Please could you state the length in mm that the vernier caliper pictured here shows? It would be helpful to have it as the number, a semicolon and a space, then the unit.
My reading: 18.4; mm
